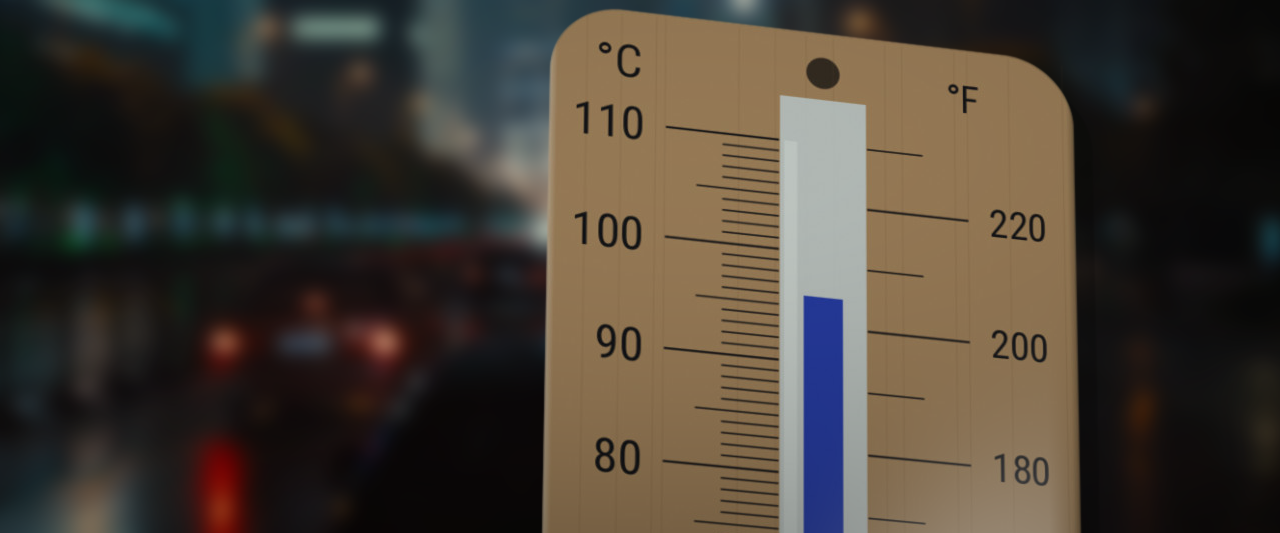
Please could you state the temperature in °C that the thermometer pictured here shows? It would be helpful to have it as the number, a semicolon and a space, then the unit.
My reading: 96; °C
